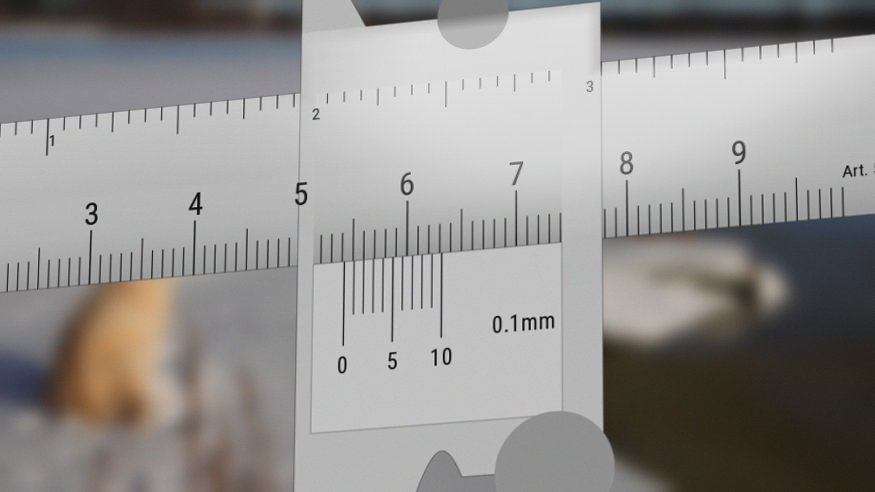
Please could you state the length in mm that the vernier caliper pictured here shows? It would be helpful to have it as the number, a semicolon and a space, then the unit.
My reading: 54.2; mm
